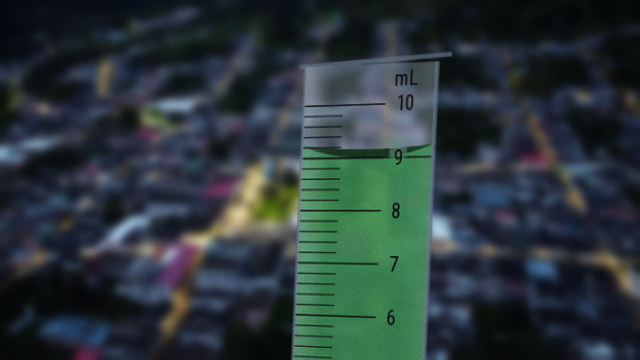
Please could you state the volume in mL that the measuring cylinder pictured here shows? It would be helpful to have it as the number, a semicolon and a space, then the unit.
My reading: 9; mL
